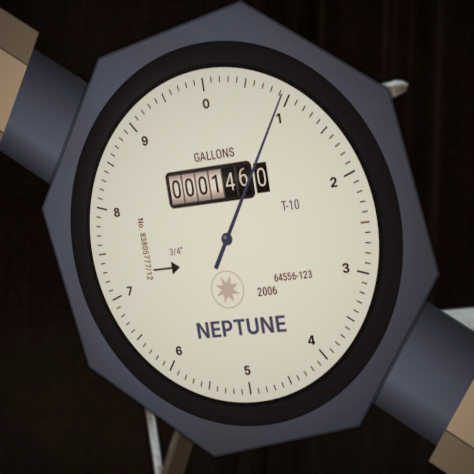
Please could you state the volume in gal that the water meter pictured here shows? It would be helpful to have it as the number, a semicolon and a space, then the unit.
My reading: 1460.9; gal
